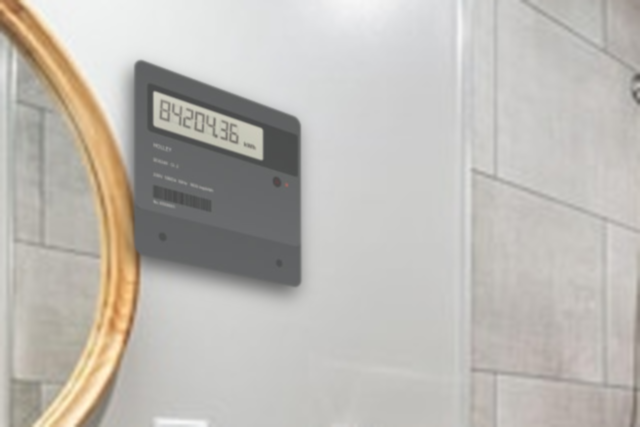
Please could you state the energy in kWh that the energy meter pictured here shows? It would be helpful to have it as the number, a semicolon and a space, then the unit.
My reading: 84204.36; kWh
